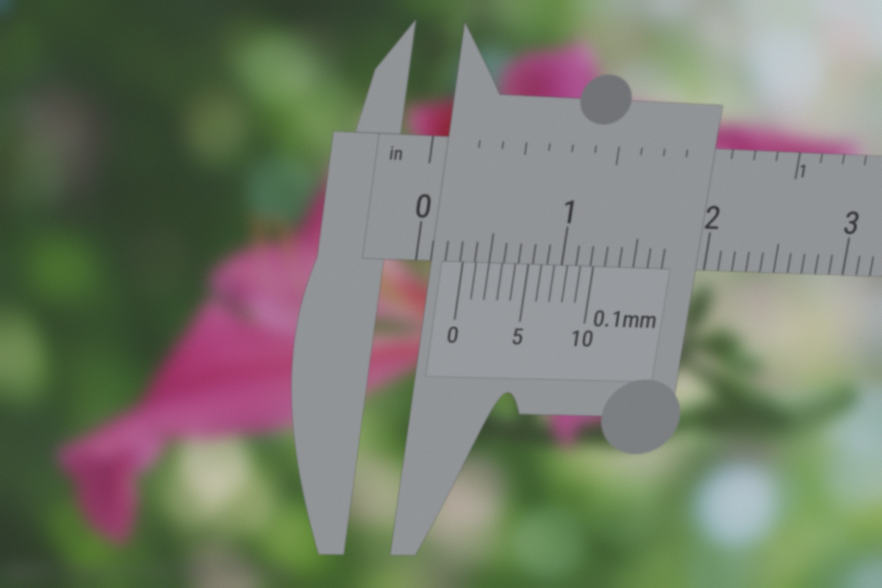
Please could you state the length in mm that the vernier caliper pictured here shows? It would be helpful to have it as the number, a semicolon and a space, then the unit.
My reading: 3.2; mm
